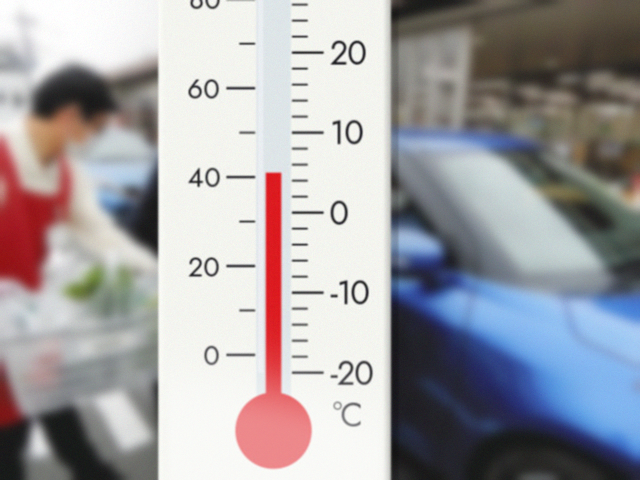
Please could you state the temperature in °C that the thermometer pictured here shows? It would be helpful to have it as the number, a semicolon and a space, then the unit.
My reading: 5; °C
